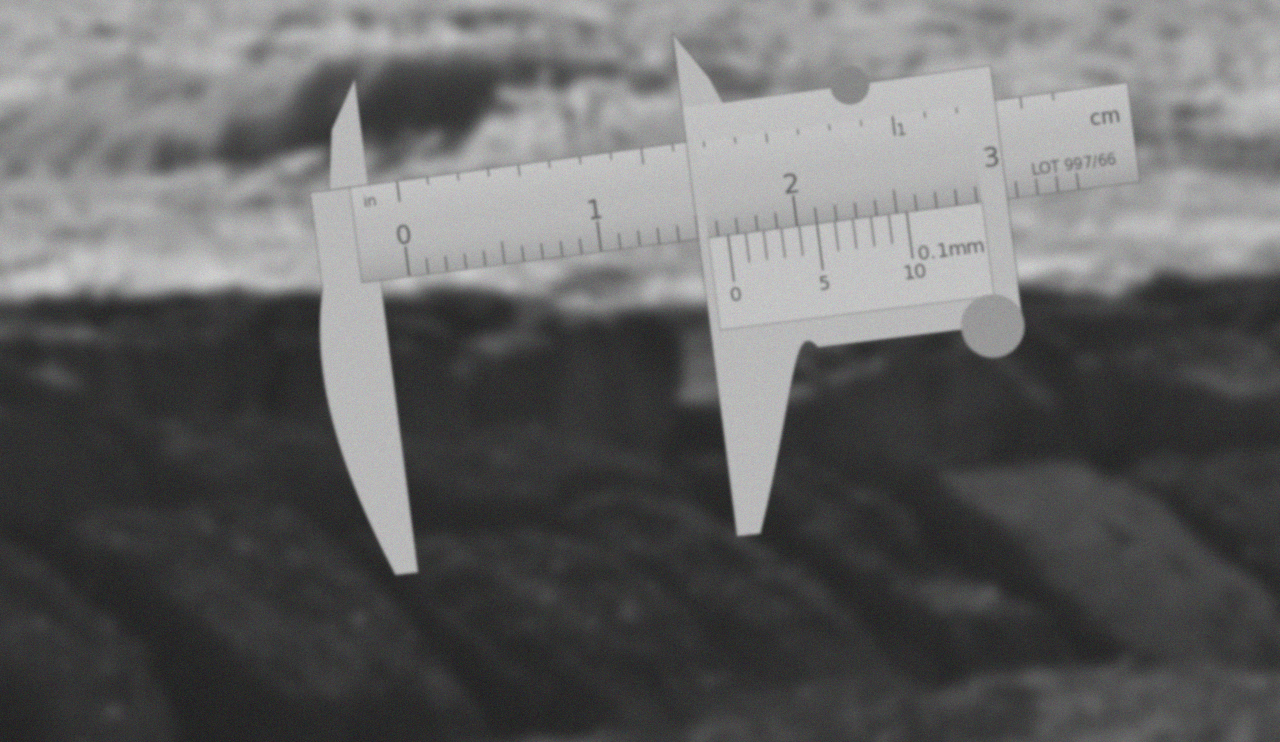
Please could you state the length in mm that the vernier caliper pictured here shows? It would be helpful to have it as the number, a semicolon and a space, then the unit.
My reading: 16.5; mm
